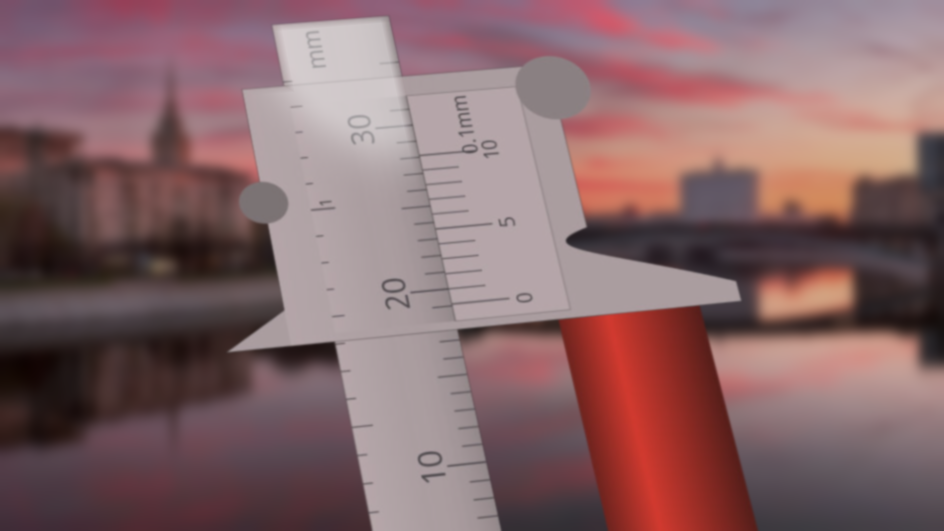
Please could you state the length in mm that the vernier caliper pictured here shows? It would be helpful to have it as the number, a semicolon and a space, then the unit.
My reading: 19.1; mm
